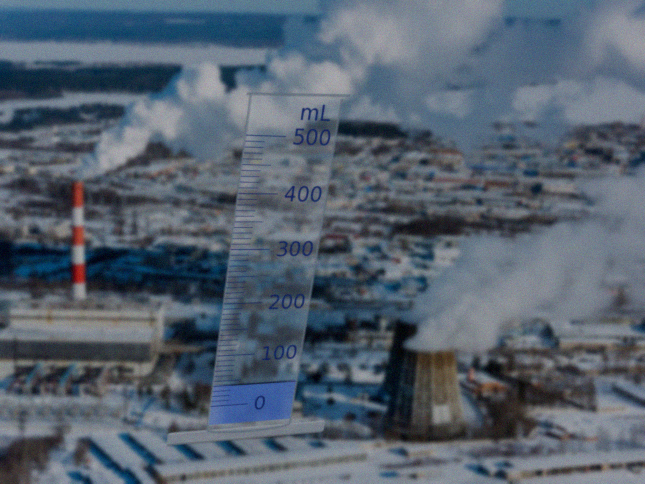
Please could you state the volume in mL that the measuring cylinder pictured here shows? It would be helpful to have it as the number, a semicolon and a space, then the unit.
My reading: 40; mL
